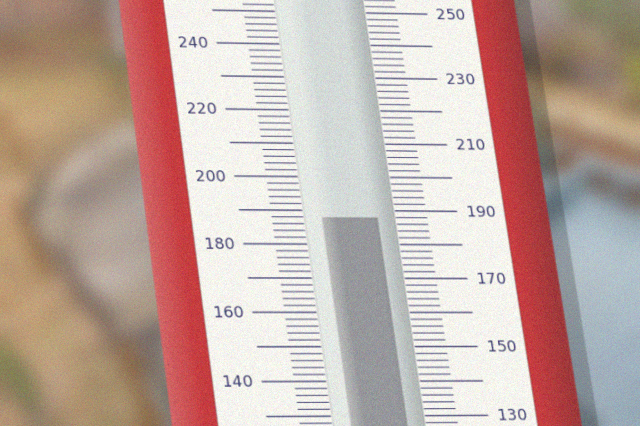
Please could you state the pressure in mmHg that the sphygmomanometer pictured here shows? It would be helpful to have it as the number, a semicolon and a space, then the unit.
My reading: 188; mmHg
